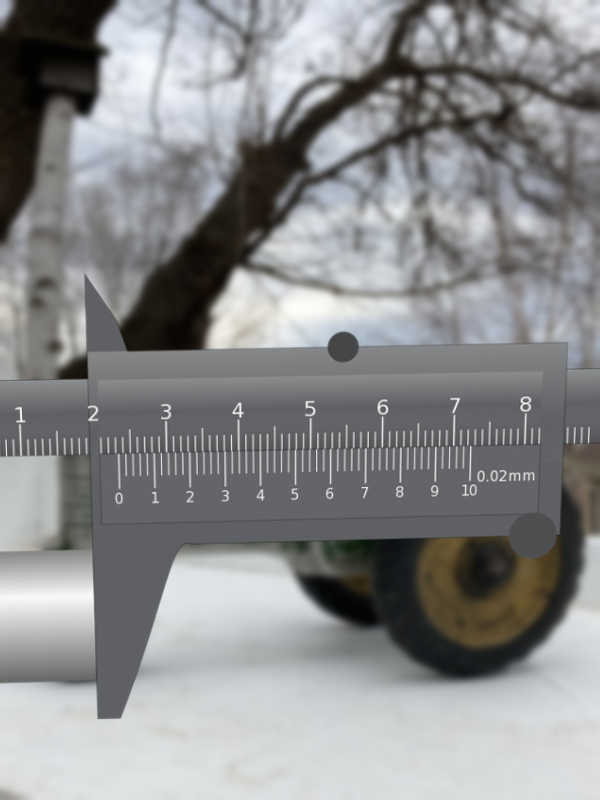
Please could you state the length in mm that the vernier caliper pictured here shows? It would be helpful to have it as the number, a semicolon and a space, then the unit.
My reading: 23.4; mm
